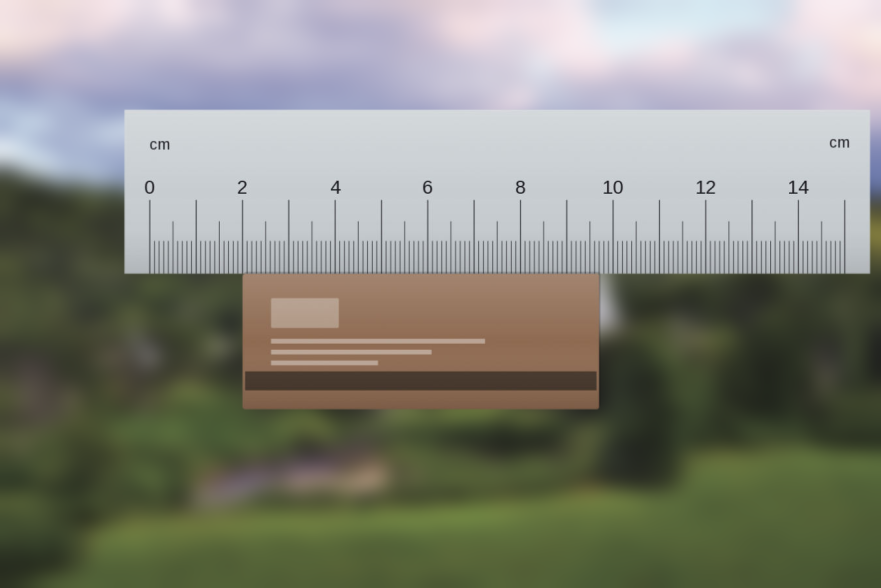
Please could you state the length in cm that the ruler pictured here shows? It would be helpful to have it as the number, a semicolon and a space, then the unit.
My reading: 7.7; cm
